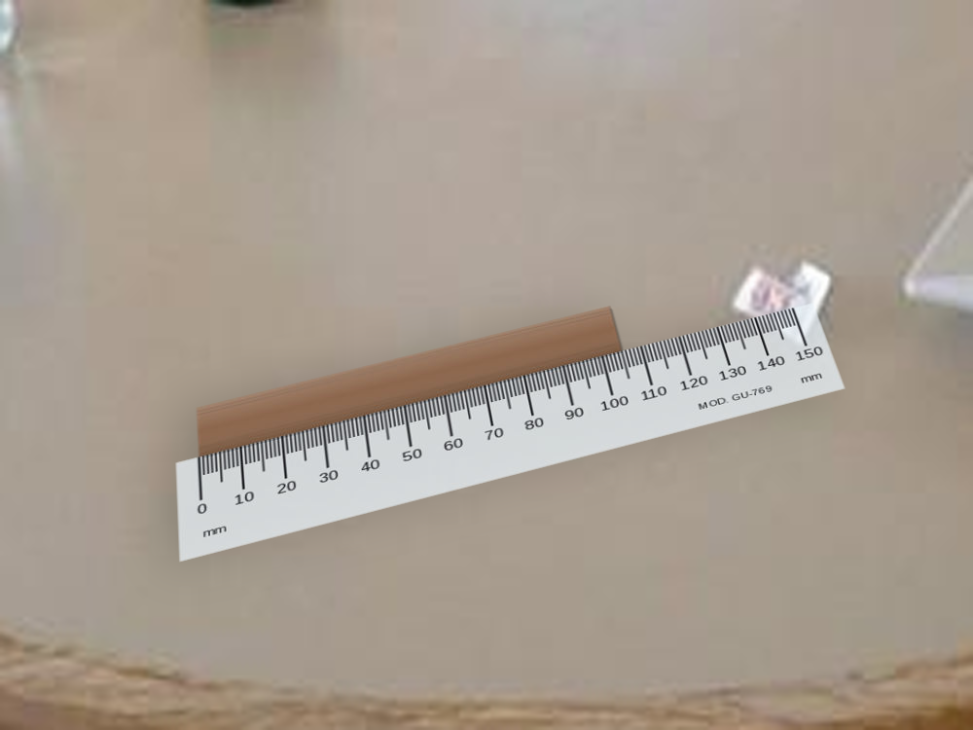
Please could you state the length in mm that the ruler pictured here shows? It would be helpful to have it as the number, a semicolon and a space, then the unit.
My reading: 105; mm
